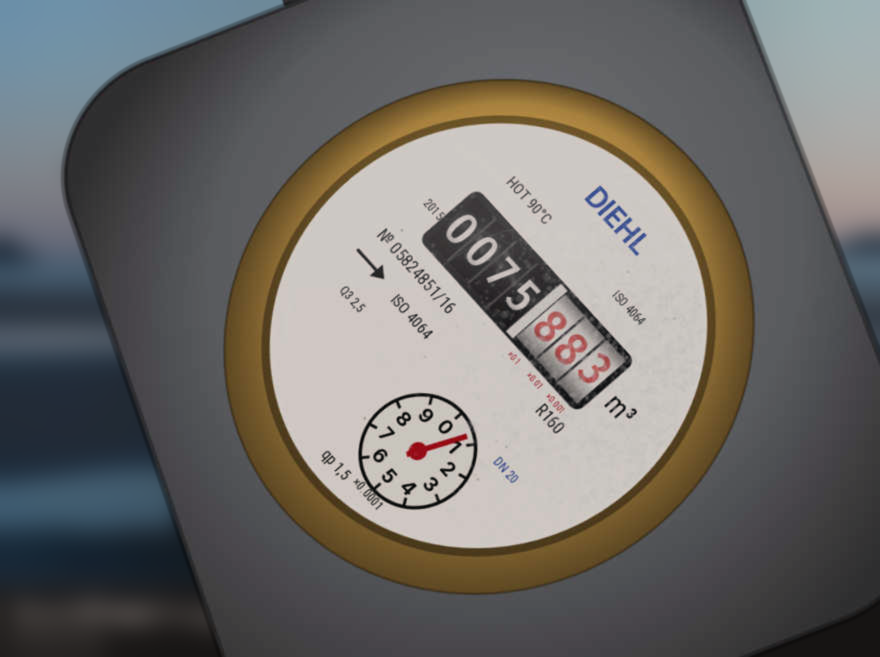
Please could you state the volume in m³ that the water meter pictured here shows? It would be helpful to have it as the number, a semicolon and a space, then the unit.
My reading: 75.8830; m³
